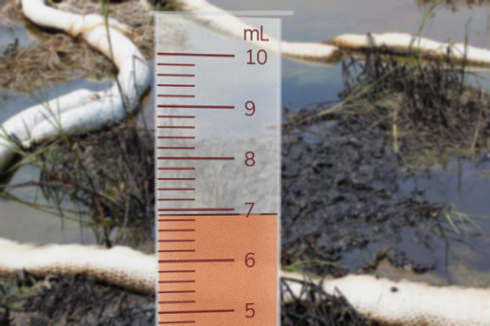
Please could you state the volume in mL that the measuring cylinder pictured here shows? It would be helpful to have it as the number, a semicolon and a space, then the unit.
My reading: 6.9; mL
